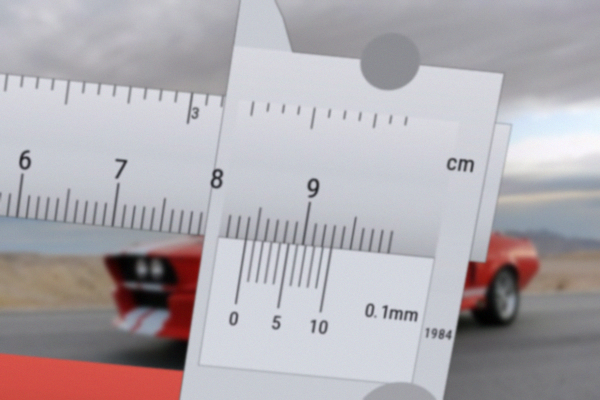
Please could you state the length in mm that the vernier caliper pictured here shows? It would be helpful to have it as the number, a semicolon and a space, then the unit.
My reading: 84.0; mm
